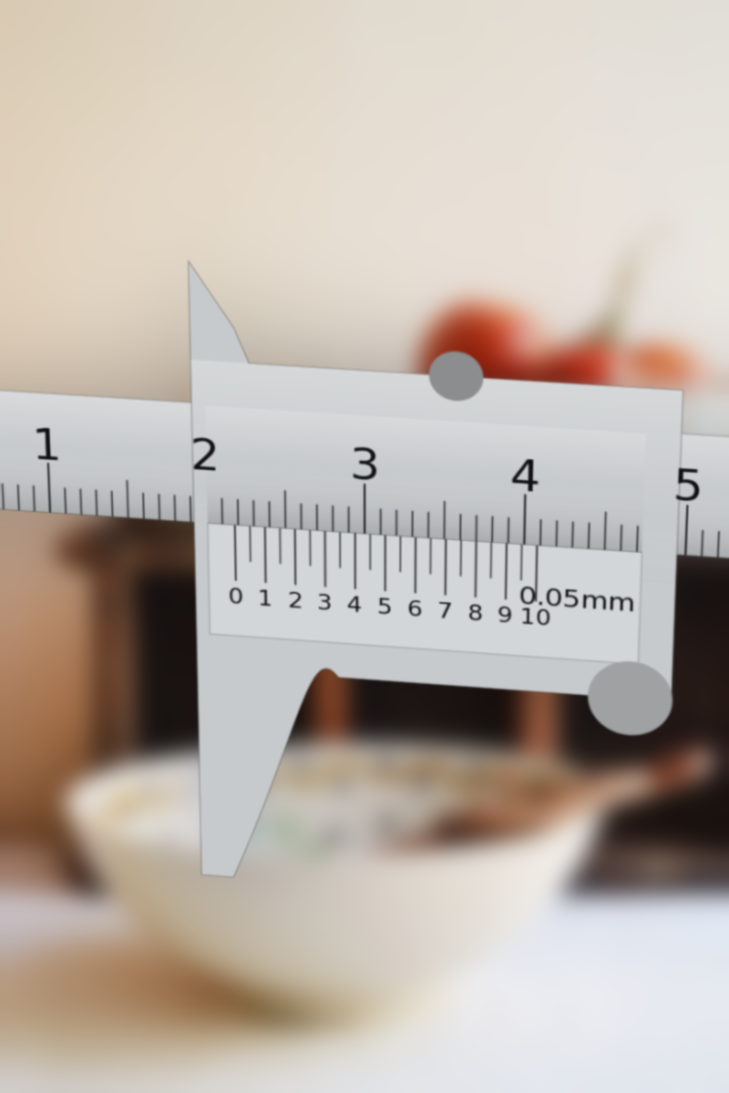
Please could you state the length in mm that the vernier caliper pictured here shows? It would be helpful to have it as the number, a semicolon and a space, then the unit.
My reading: 21.8; mm
